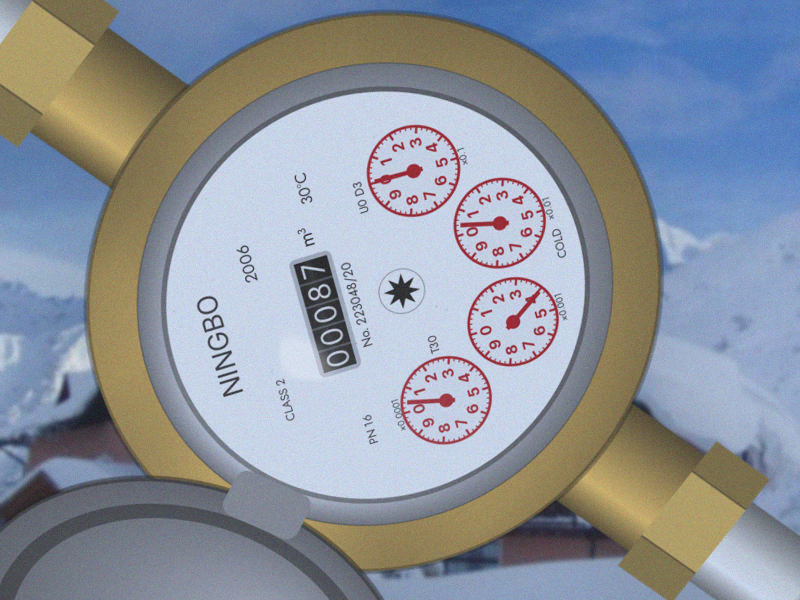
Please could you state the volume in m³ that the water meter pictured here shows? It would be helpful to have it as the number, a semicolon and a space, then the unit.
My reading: 87.0040; m³
